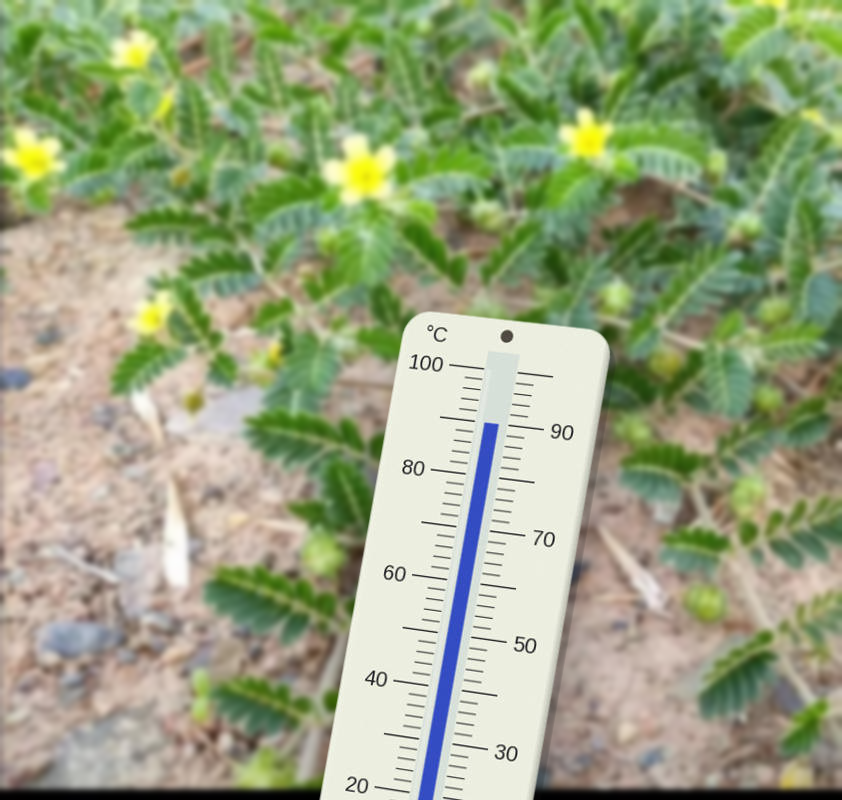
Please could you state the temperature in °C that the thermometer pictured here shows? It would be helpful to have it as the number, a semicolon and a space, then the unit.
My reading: 90; °C
